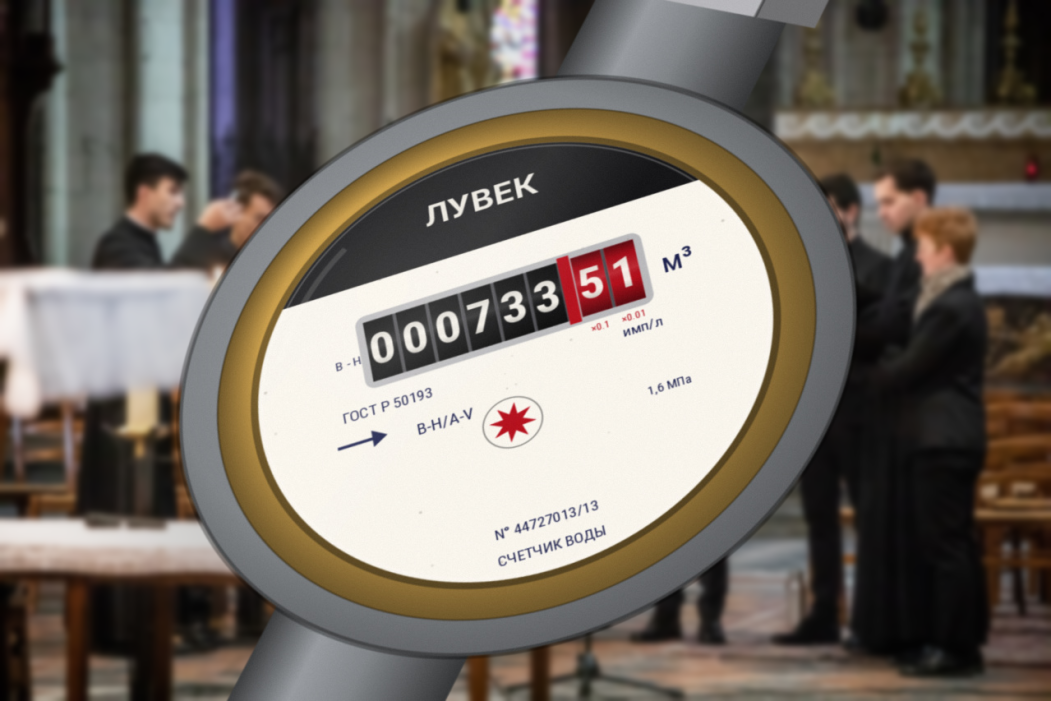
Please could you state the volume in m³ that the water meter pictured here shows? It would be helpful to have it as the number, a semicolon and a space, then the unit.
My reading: 733.51; m³
